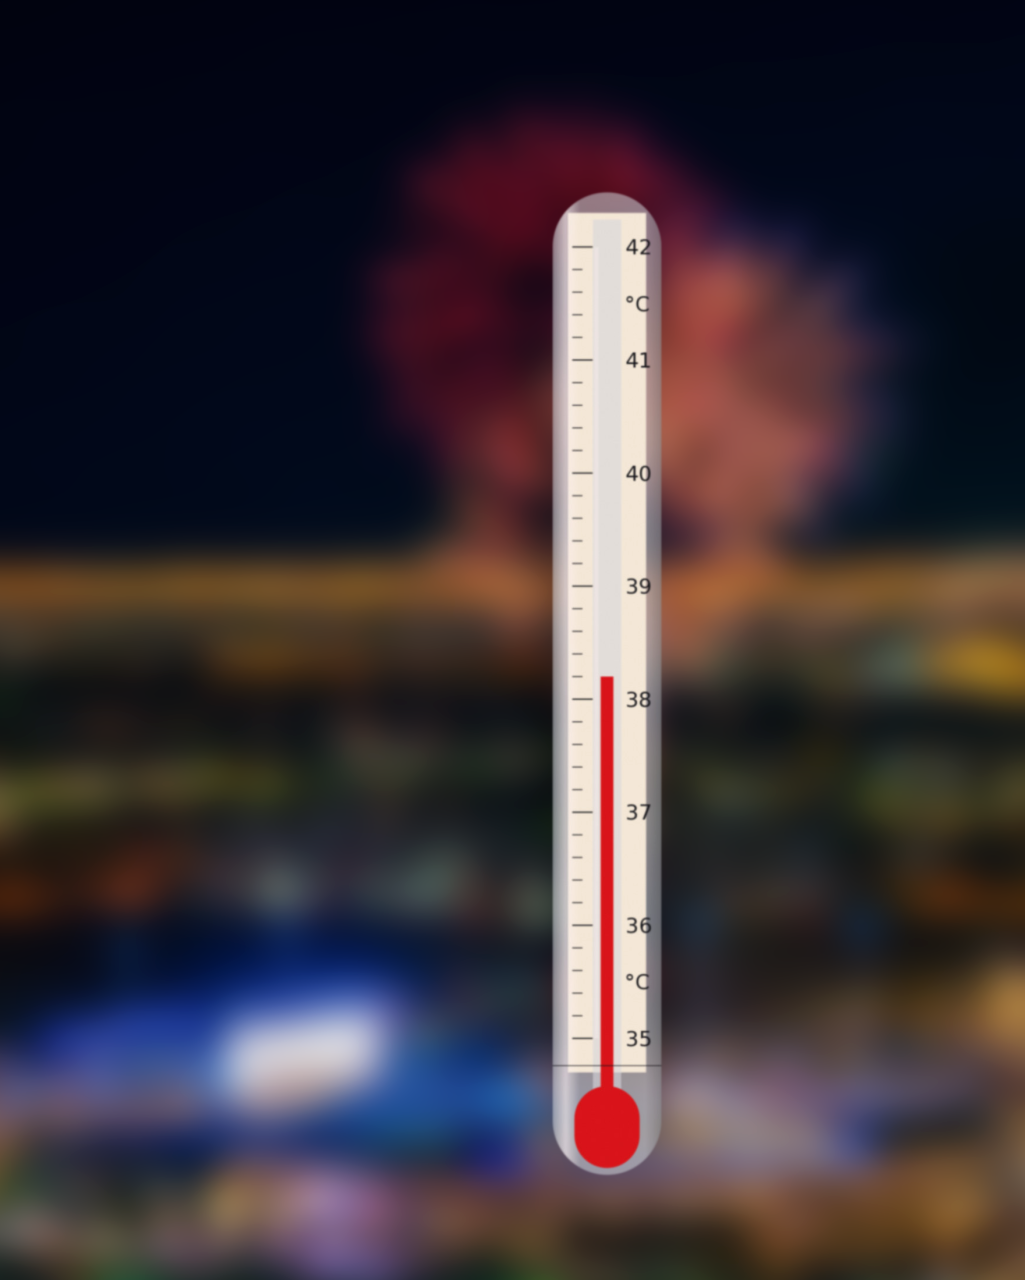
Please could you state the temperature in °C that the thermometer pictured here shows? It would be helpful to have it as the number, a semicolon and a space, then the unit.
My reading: 38.2; °C
